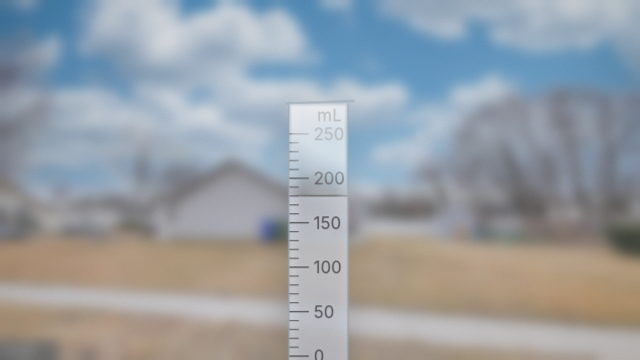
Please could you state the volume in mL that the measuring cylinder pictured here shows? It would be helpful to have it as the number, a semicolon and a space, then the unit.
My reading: 180; mL
